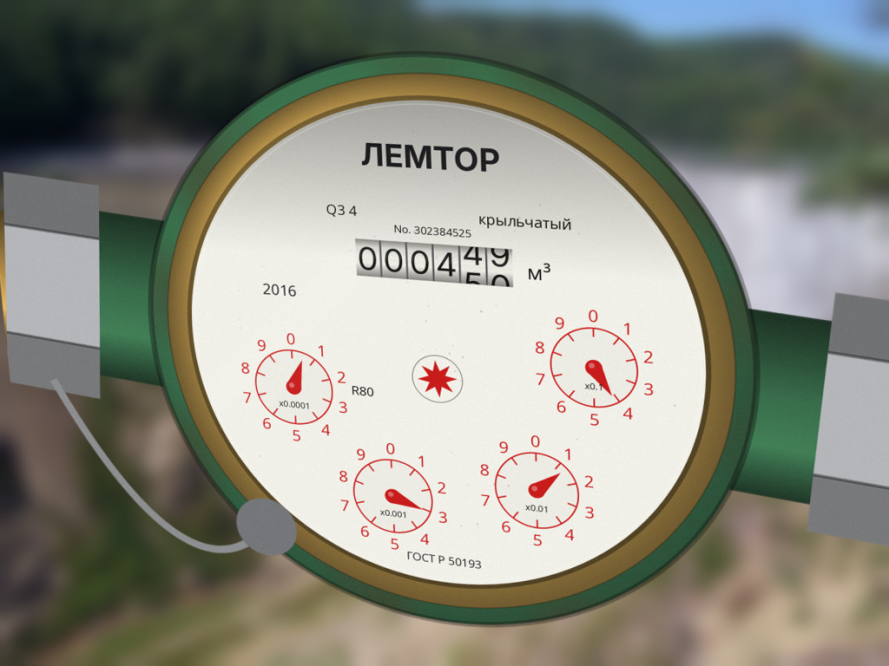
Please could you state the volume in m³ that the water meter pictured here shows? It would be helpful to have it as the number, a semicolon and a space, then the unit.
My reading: 449.4130; m³
